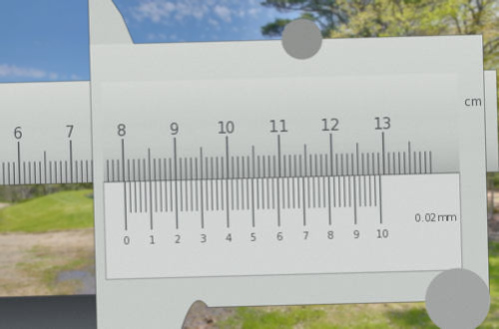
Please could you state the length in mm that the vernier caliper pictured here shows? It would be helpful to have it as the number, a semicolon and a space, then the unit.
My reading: 80.2; mm
